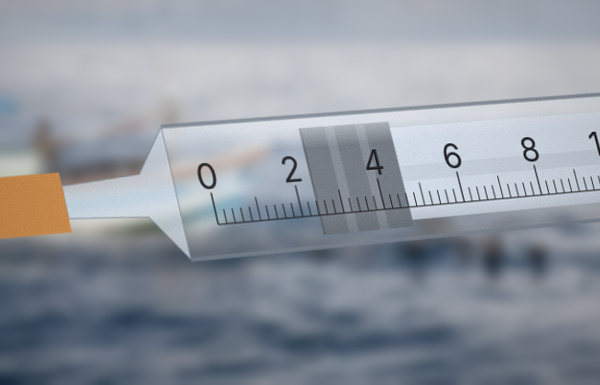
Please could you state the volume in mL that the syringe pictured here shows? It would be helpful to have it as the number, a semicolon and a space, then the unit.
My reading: 2.4; mL
